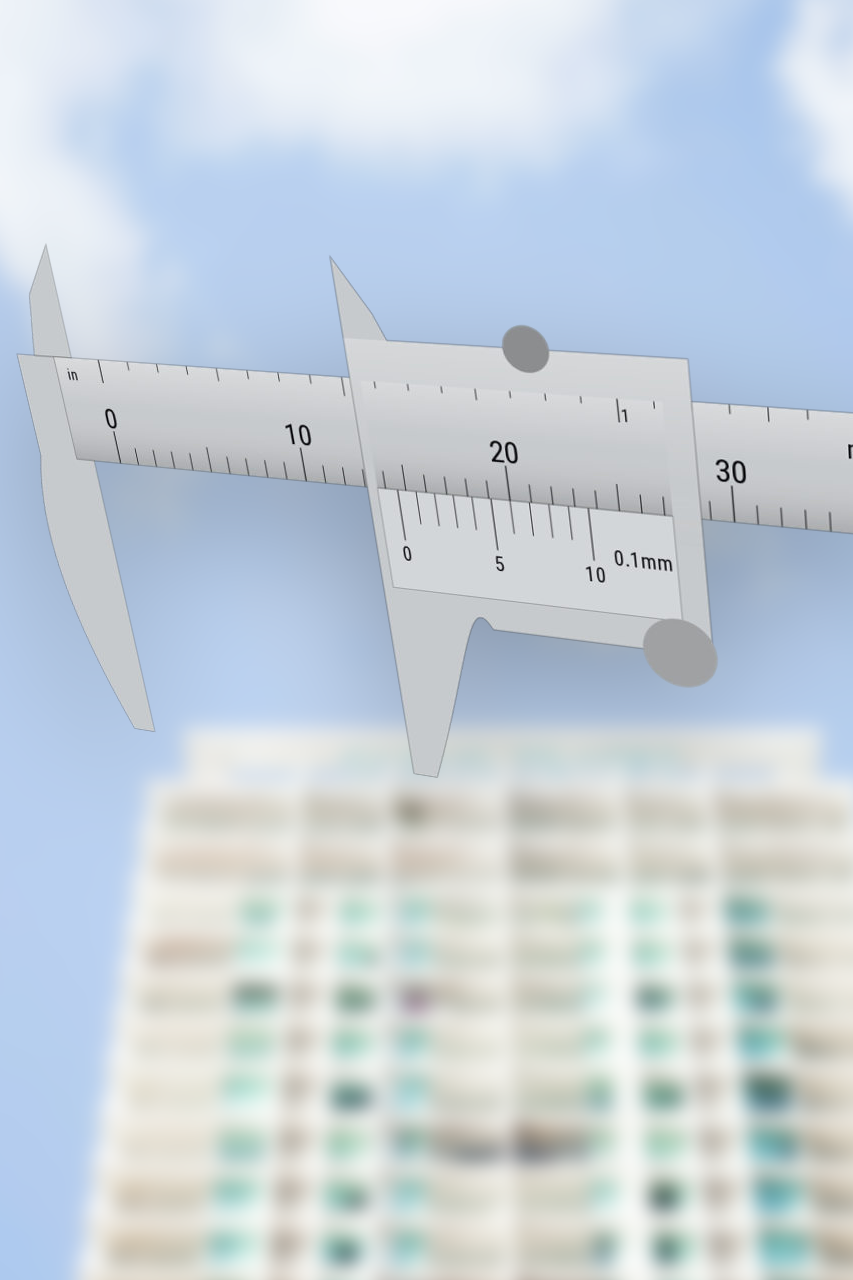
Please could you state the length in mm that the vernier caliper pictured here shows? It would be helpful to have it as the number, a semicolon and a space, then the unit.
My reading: 14.6; mm
